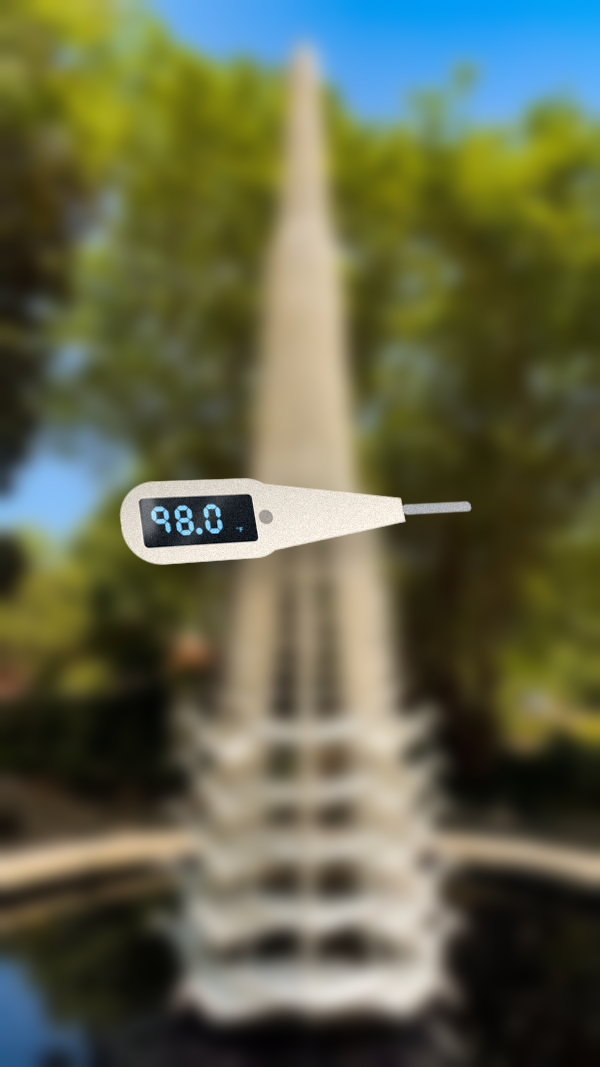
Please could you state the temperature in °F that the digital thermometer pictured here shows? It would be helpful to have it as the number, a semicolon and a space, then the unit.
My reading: 98.0; °F
